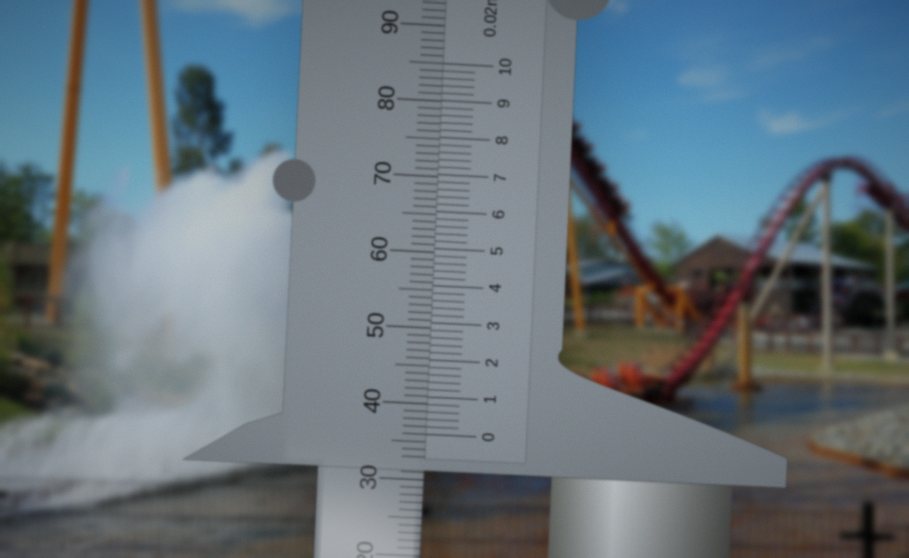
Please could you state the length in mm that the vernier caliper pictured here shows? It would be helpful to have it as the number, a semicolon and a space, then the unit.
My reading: 36.0; mm
